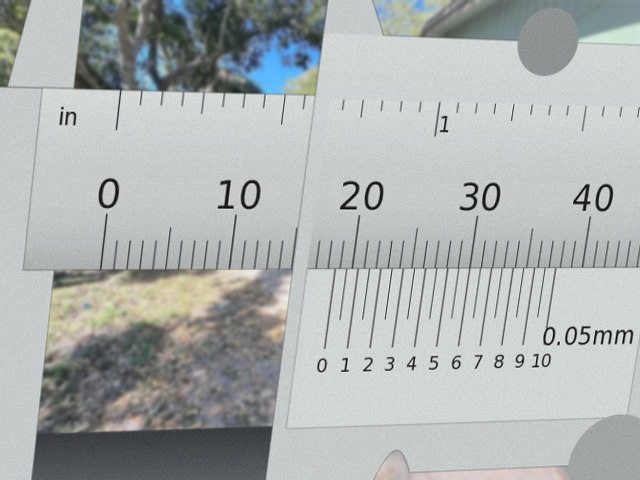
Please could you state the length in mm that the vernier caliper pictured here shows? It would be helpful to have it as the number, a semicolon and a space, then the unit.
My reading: 18.6; mm
